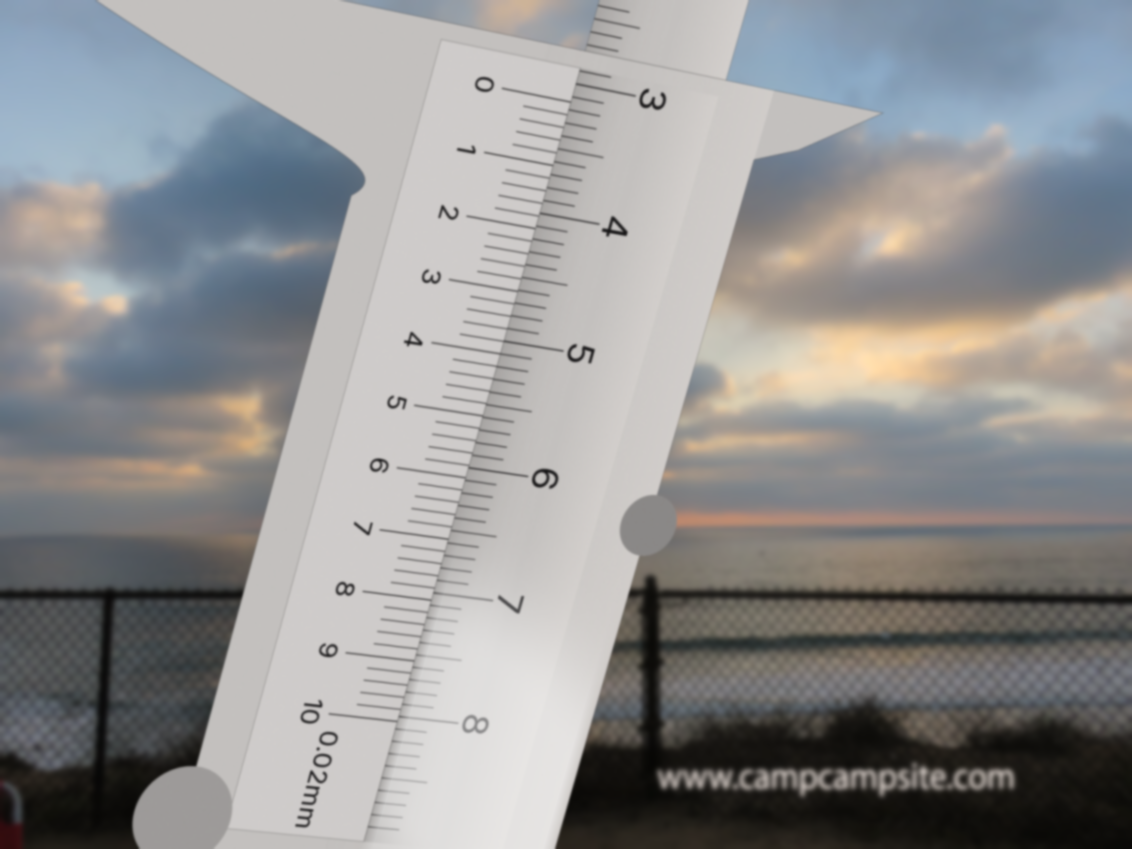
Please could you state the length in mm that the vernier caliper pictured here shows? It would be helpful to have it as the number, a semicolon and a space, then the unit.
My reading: 31.4; mm
